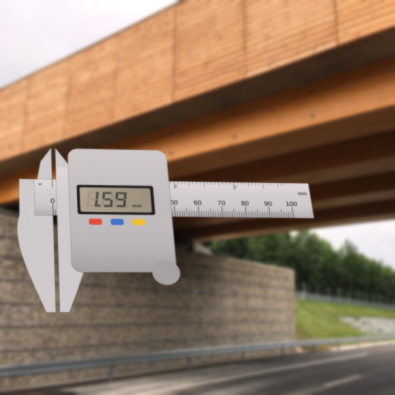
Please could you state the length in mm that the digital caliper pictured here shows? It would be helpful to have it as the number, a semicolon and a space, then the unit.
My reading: 1.59; mm
